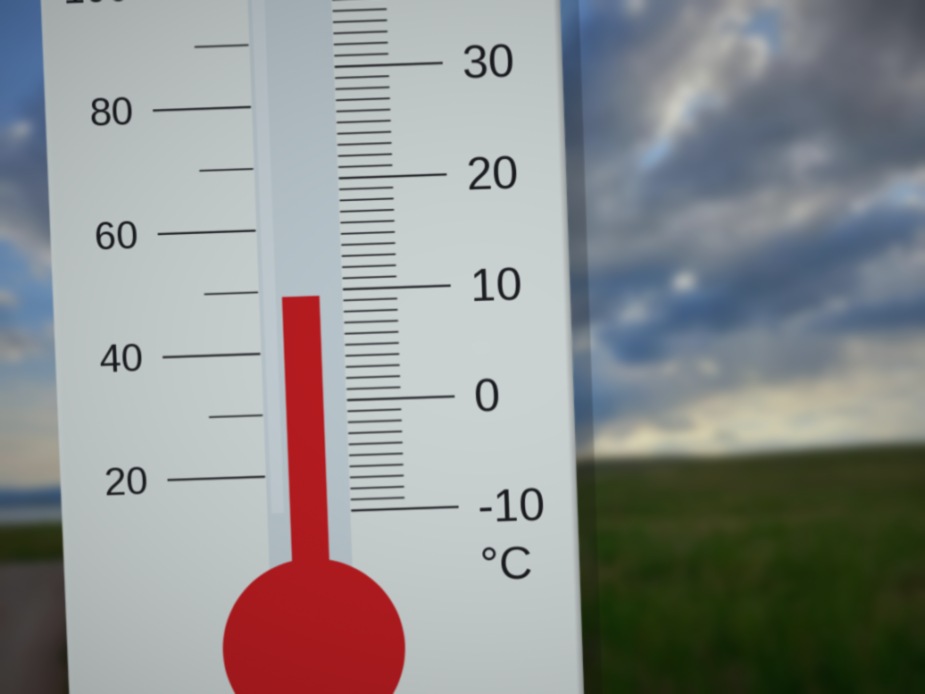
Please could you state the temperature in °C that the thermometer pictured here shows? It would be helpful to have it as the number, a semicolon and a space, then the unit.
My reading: 9.5; °C
